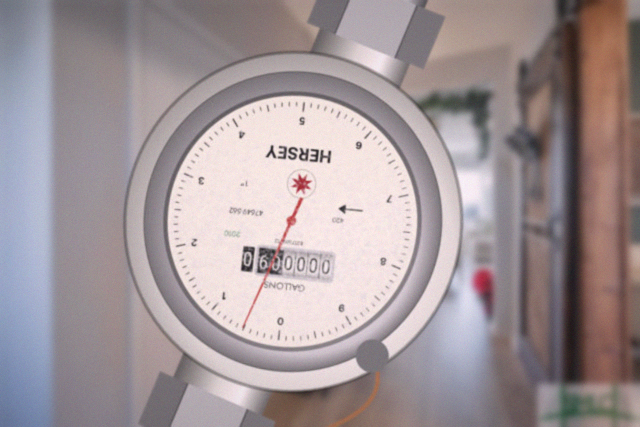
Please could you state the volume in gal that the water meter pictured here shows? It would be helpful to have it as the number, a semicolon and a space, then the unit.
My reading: 90.5; gal
